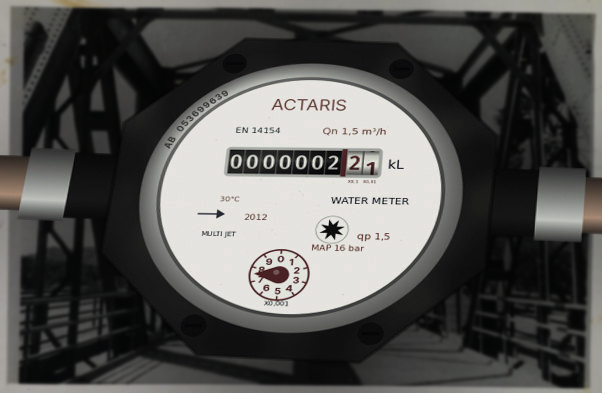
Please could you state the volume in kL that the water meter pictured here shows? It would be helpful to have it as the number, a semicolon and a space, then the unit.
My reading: 2.207; kL
